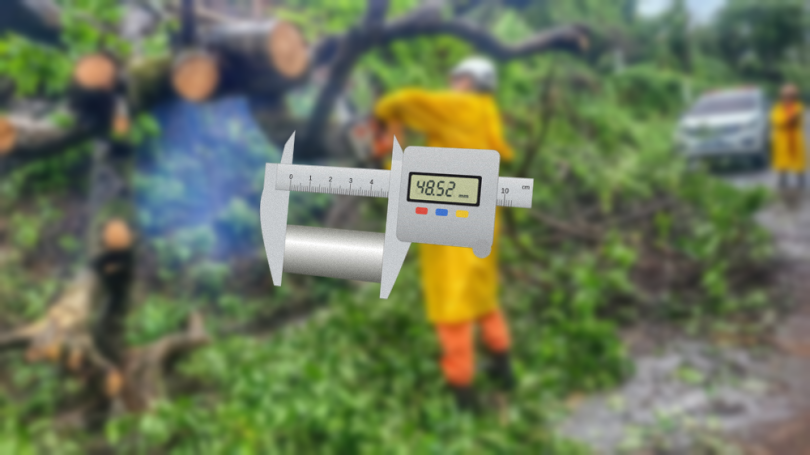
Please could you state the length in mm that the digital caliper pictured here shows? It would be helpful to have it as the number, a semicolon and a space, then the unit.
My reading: 48.52; mm
